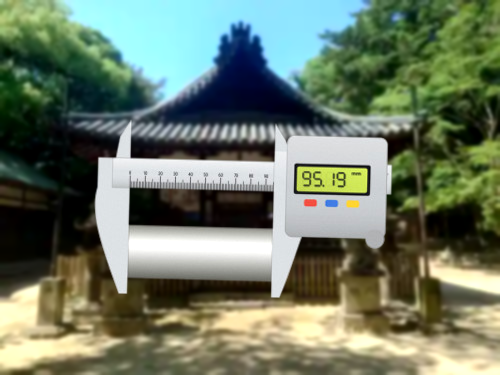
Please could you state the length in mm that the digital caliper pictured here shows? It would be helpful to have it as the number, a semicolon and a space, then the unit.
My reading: 95.19; mm
